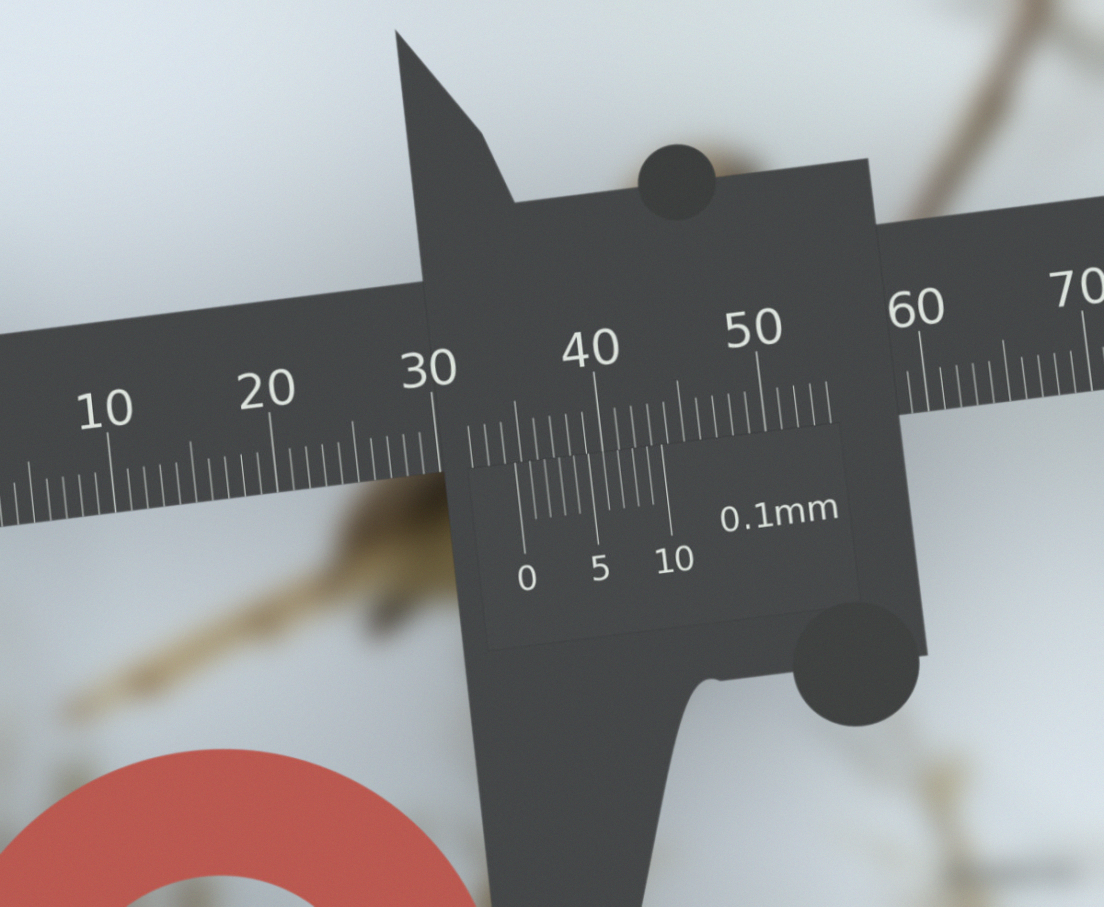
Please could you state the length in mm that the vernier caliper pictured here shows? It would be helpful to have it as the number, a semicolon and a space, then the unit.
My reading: 34.6; mm
